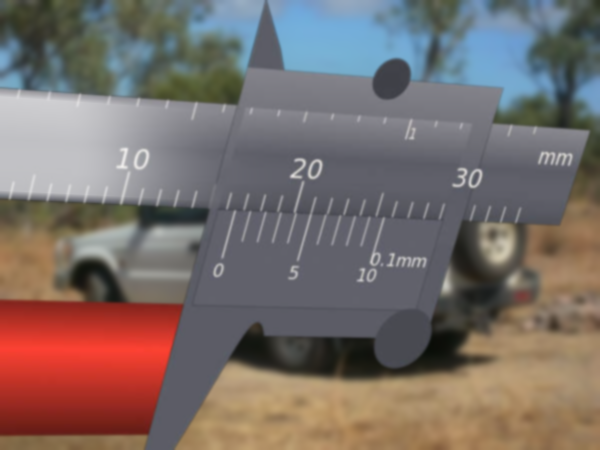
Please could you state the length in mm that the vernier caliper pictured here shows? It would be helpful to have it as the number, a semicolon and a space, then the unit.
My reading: 16.5; mm
